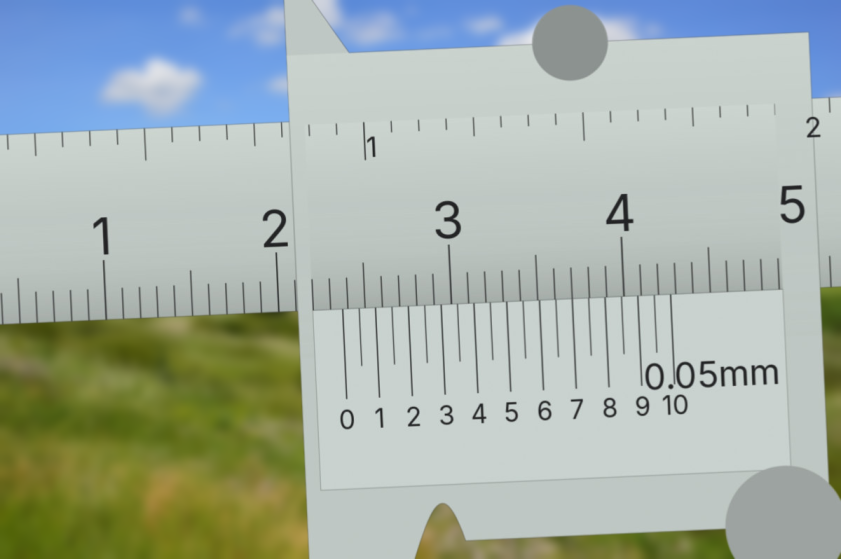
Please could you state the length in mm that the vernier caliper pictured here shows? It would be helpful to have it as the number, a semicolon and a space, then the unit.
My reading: 23.7; mm
